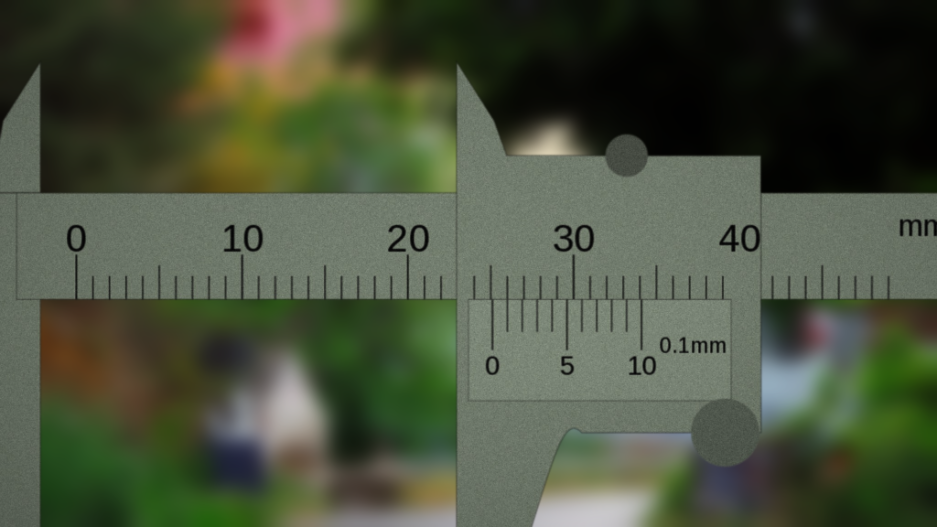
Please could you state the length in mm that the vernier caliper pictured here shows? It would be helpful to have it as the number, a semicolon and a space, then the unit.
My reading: 25.1; mm
